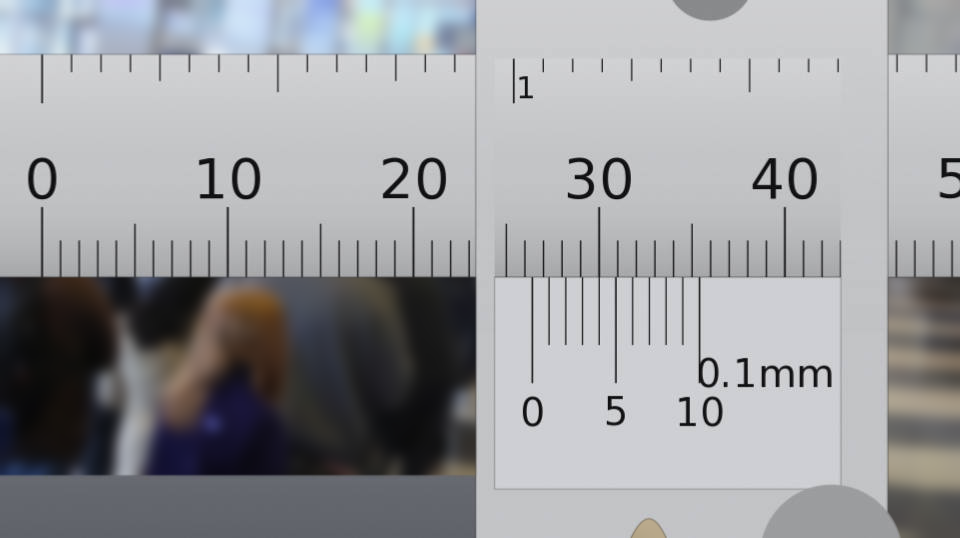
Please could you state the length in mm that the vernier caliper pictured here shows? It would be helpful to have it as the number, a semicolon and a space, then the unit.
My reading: 26.4; mm
